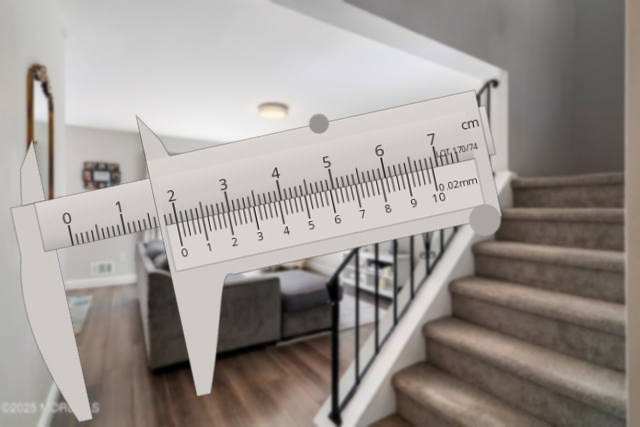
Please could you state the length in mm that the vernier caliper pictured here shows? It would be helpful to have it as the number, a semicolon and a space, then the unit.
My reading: 20.0; mm
